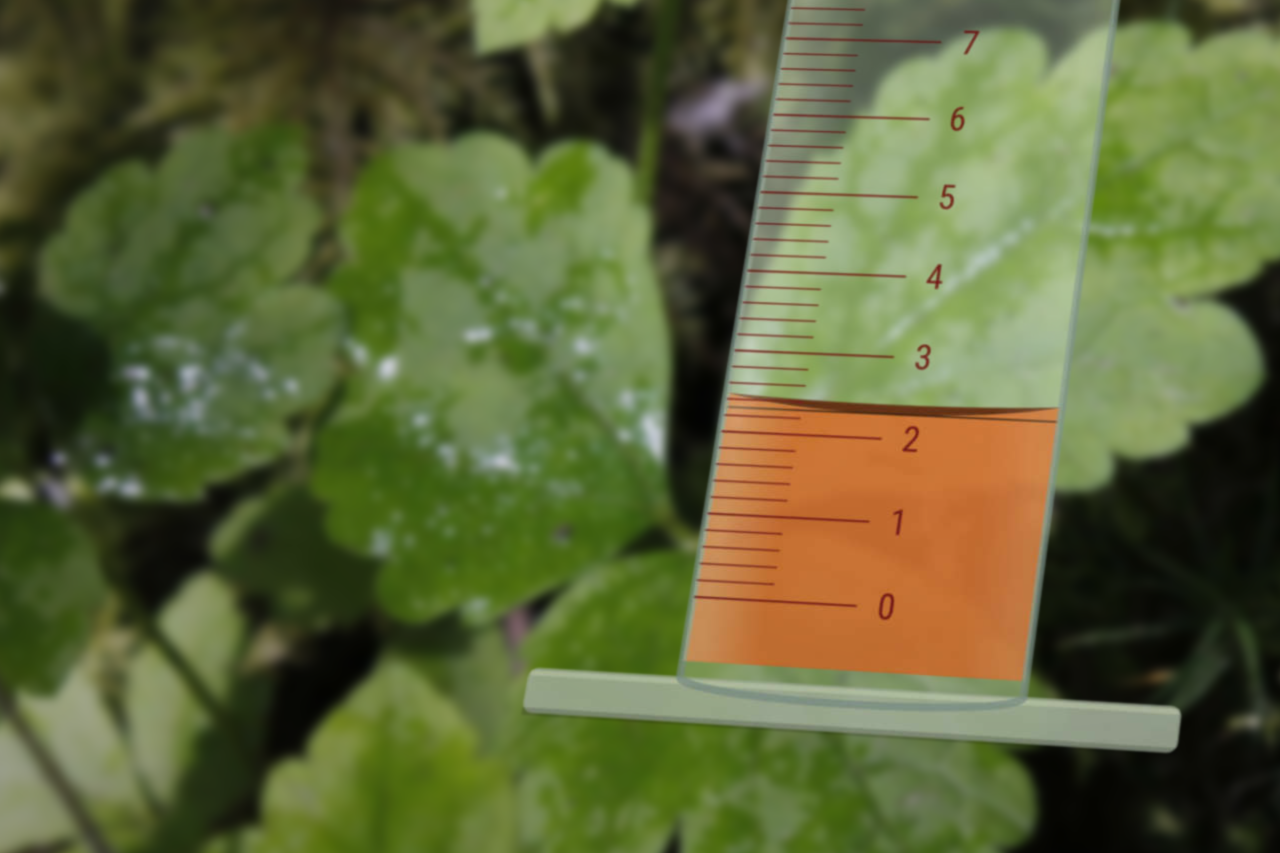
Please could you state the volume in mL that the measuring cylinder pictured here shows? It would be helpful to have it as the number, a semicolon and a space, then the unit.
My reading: 2.3; mL
